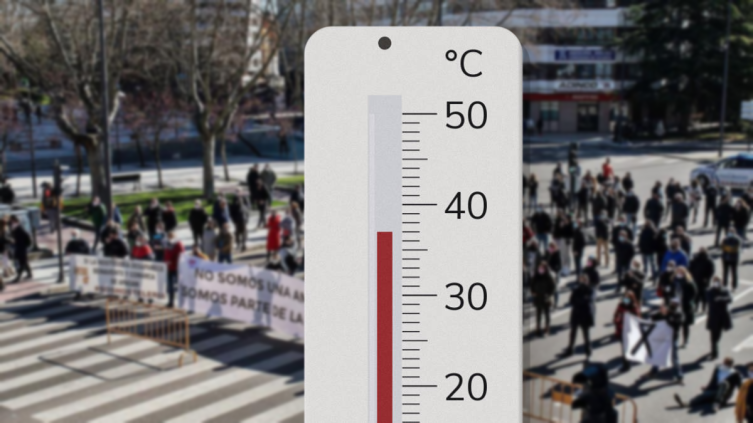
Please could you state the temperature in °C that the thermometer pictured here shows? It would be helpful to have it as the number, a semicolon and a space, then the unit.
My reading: 37; °C
